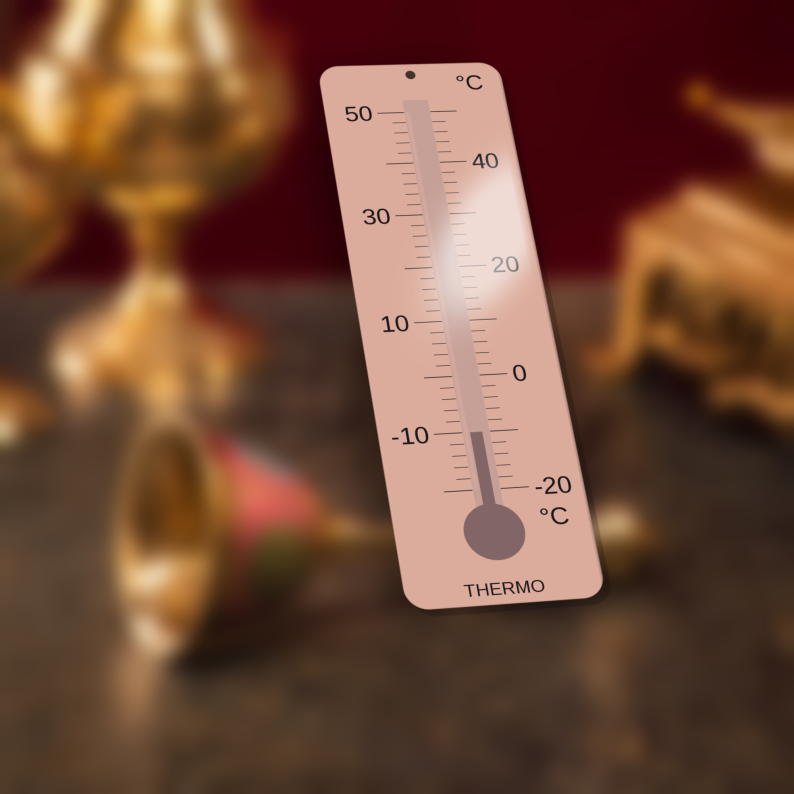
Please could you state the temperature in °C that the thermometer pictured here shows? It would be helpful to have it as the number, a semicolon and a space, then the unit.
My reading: -10; °C
